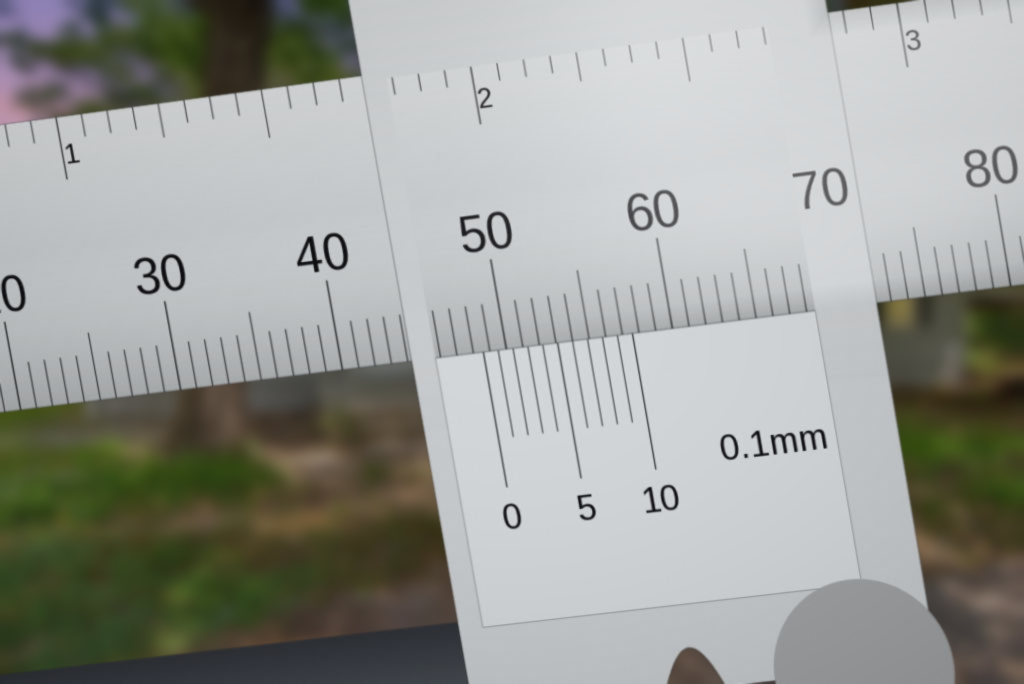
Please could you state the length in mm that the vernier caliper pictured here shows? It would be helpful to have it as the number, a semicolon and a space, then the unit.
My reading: 48.6; mm
